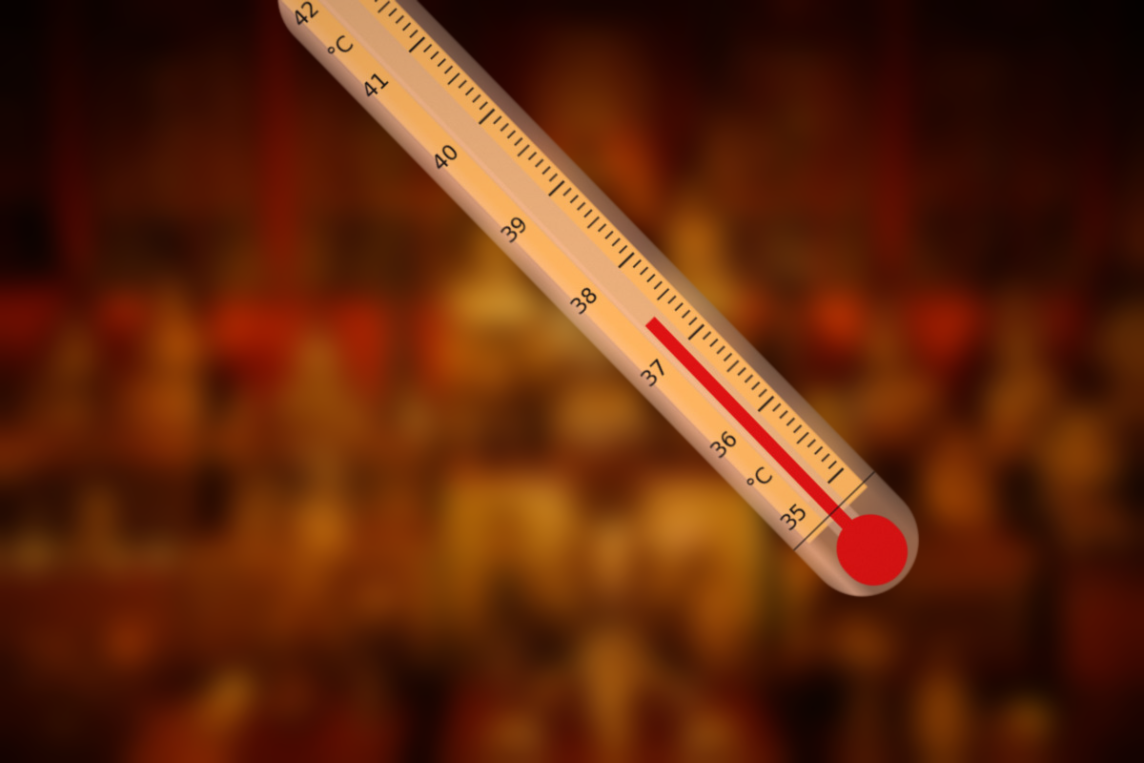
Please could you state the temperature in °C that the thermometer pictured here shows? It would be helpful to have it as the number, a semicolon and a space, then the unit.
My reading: 37.4; °C
